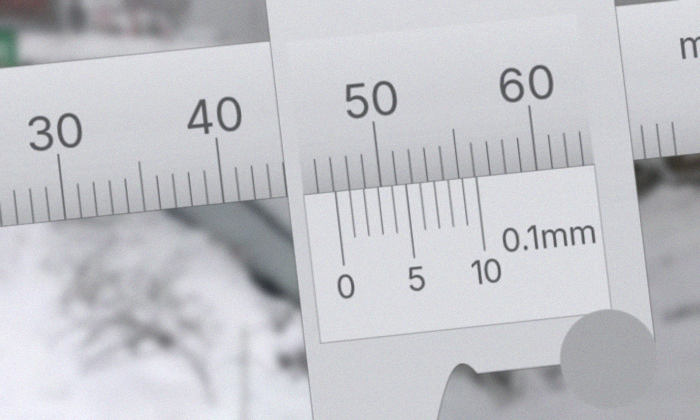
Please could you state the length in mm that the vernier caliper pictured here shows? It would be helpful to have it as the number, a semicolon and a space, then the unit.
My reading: 47.1; mm
